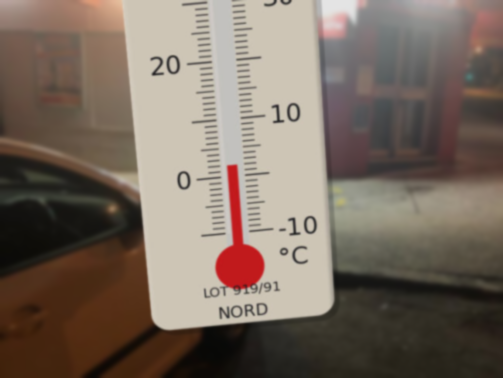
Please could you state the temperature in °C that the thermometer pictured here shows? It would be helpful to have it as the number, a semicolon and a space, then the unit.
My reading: 2; °C
